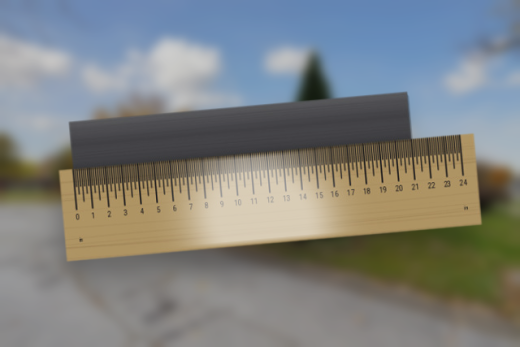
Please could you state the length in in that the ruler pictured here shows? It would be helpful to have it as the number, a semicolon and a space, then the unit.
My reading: 21; in
